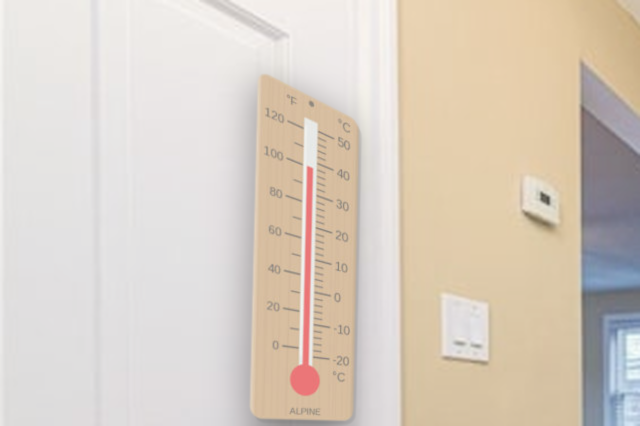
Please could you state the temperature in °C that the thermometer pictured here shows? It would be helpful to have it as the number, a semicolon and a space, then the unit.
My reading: 38; °C
